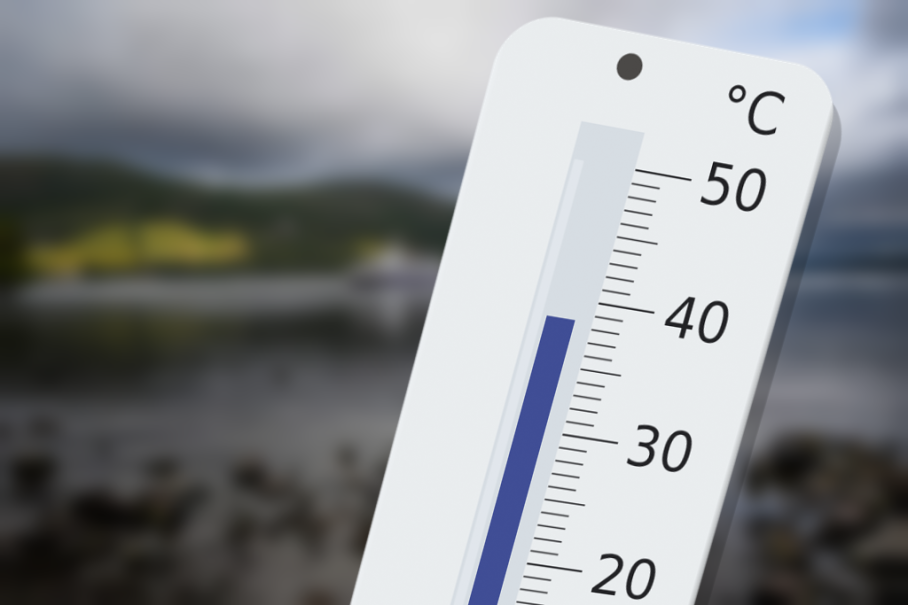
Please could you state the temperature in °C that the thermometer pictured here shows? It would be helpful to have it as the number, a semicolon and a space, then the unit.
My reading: 38.5; °C
